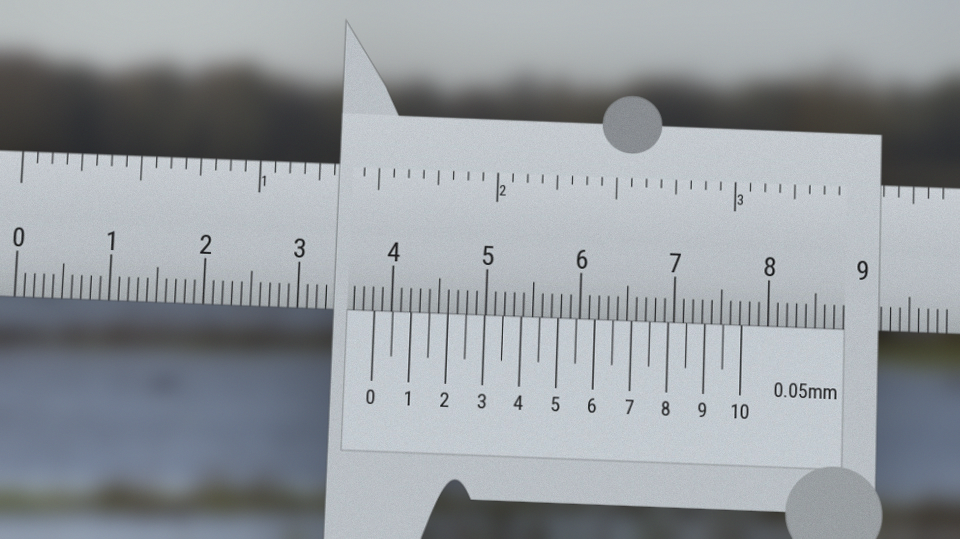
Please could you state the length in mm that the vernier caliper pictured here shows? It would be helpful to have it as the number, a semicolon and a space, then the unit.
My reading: 38.2; mm
